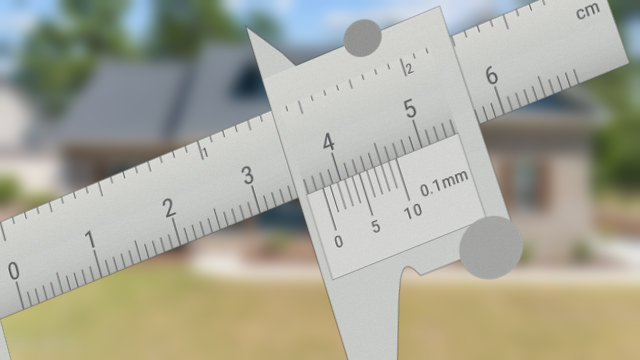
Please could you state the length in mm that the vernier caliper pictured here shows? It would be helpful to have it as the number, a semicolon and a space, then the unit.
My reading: 37.8; mm
